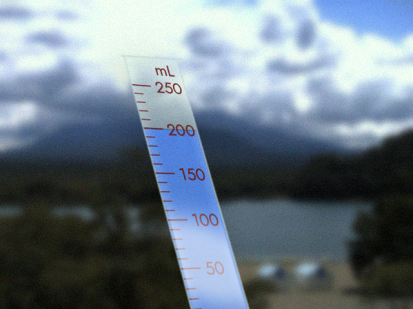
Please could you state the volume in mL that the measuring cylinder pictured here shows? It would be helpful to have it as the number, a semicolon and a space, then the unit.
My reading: 200; mL
